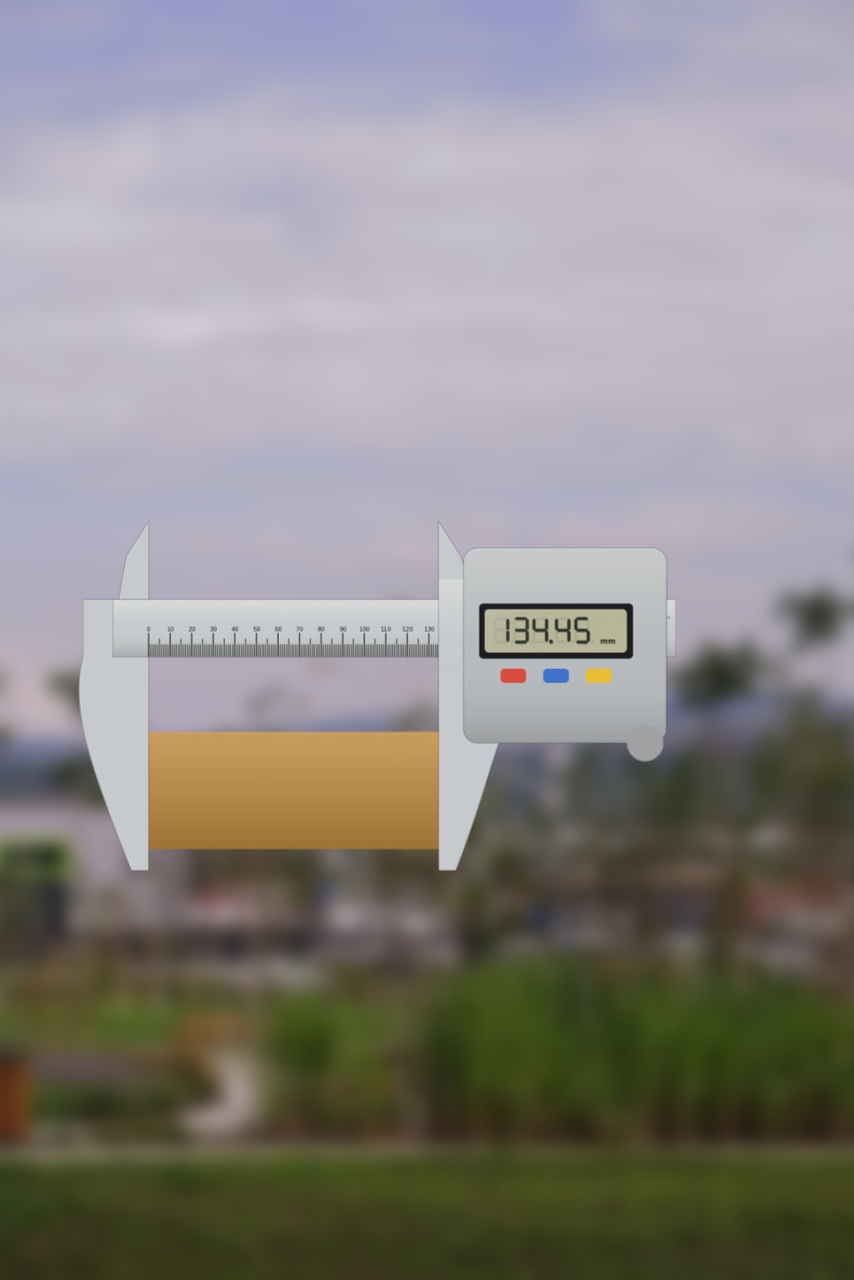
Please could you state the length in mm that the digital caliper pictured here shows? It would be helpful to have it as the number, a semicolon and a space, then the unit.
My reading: 134.45; mm
